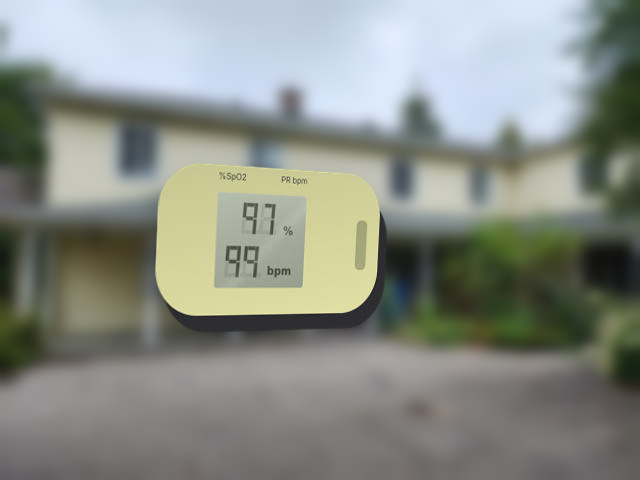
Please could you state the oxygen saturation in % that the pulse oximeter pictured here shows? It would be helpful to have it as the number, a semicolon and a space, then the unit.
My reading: 97; %
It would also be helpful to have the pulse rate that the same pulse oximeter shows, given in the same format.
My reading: 99; bpm
